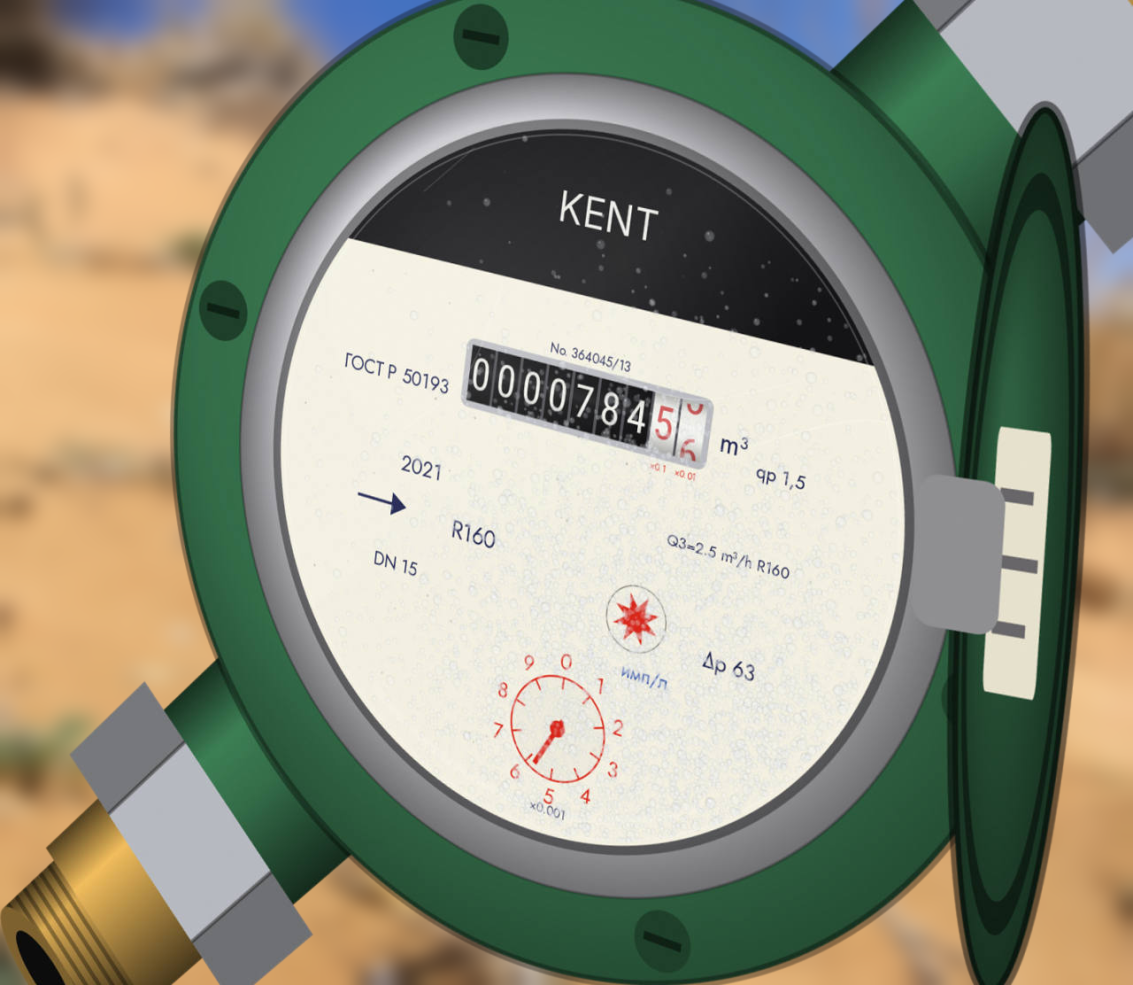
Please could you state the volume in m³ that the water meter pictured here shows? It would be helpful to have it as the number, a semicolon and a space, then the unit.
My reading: 784.555; m³
